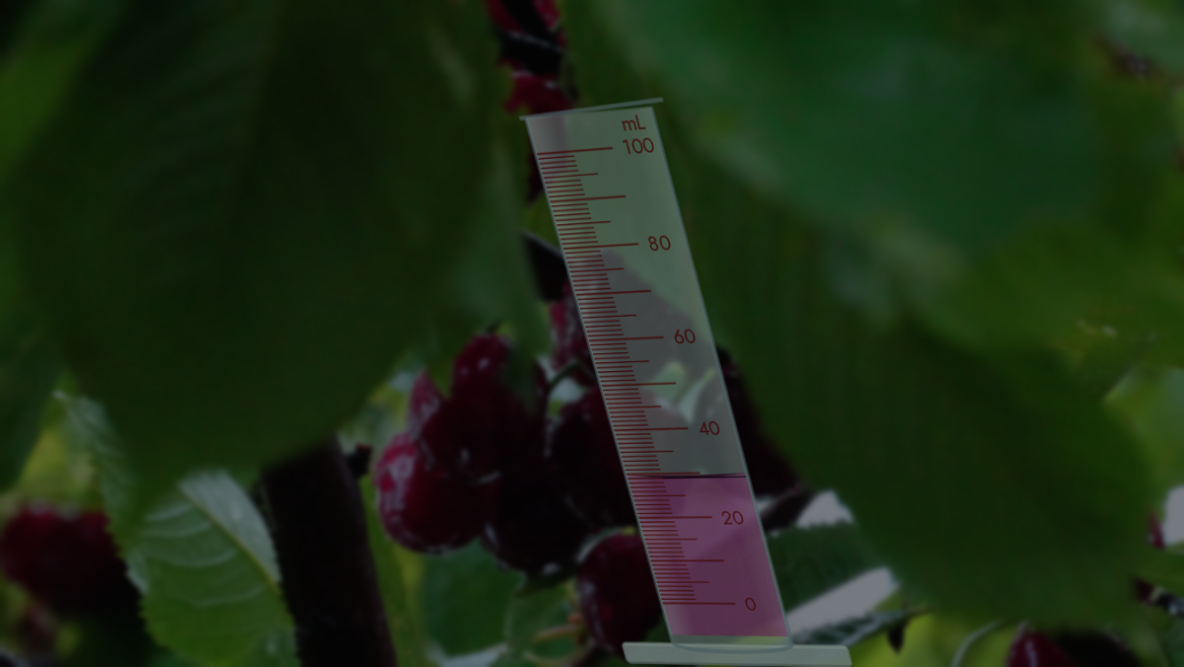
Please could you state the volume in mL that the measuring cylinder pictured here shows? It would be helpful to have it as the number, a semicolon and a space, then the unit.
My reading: 29; mL
